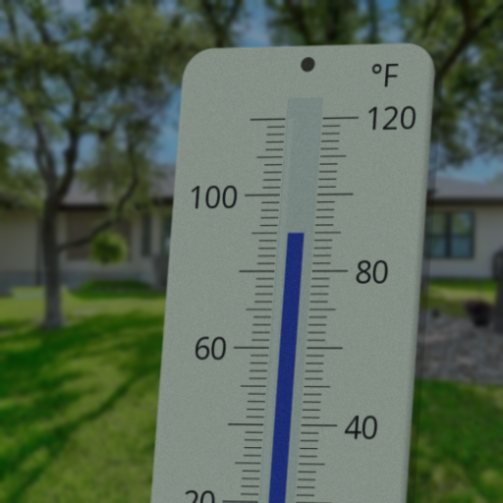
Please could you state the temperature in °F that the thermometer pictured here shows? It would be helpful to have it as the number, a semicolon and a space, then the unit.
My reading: 90; °F
